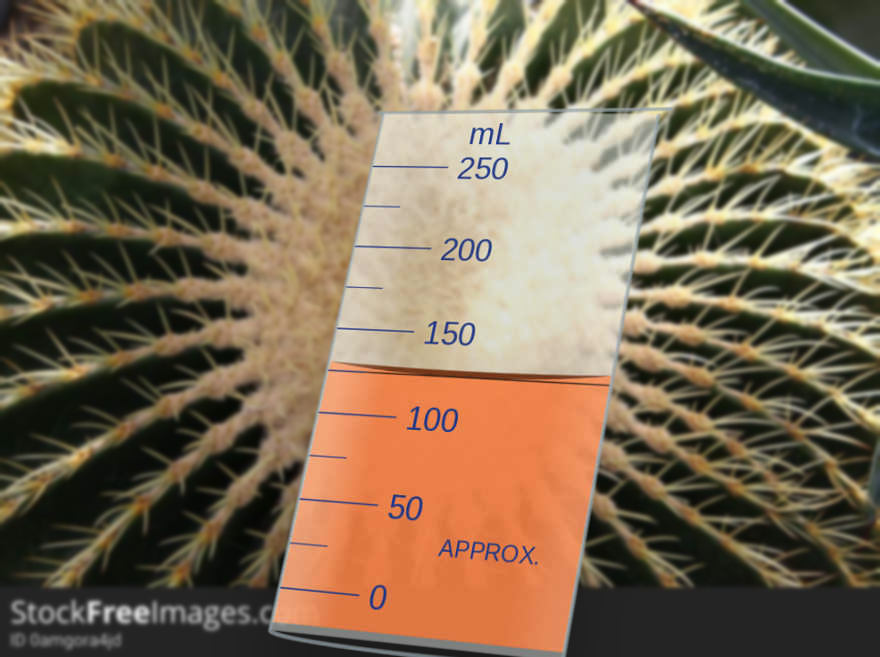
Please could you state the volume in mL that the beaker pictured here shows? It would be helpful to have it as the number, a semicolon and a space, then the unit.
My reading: 125; mL
